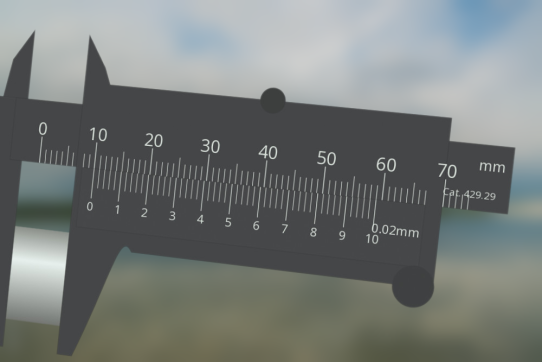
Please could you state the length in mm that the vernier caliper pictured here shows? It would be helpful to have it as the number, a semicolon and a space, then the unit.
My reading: 10.0; mm
